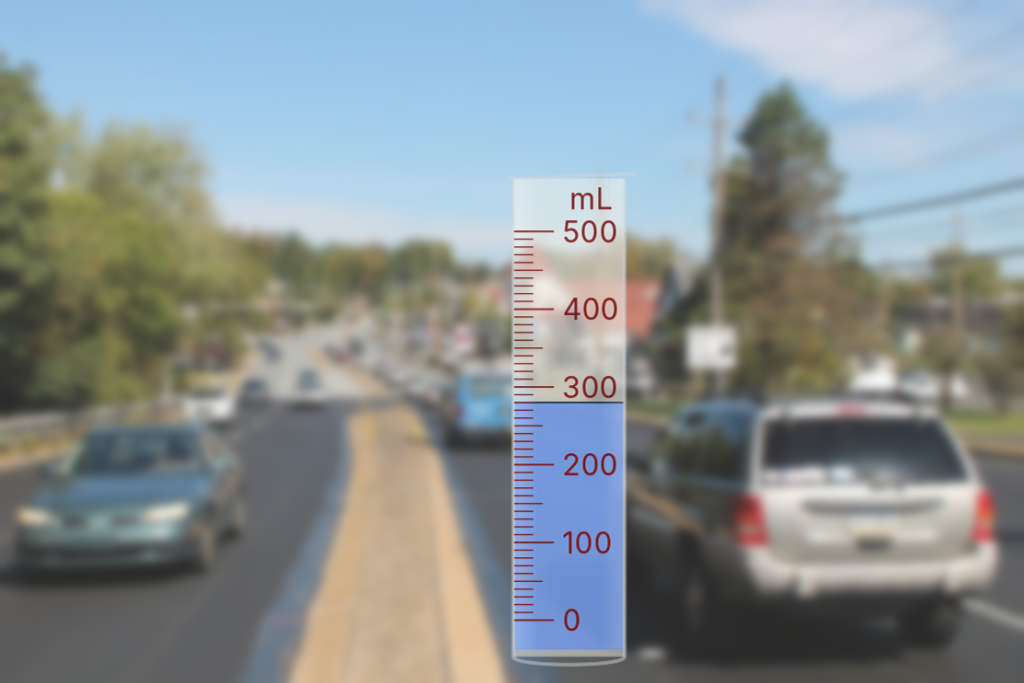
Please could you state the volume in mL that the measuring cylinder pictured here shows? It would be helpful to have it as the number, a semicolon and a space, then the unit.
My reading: 280; mL
